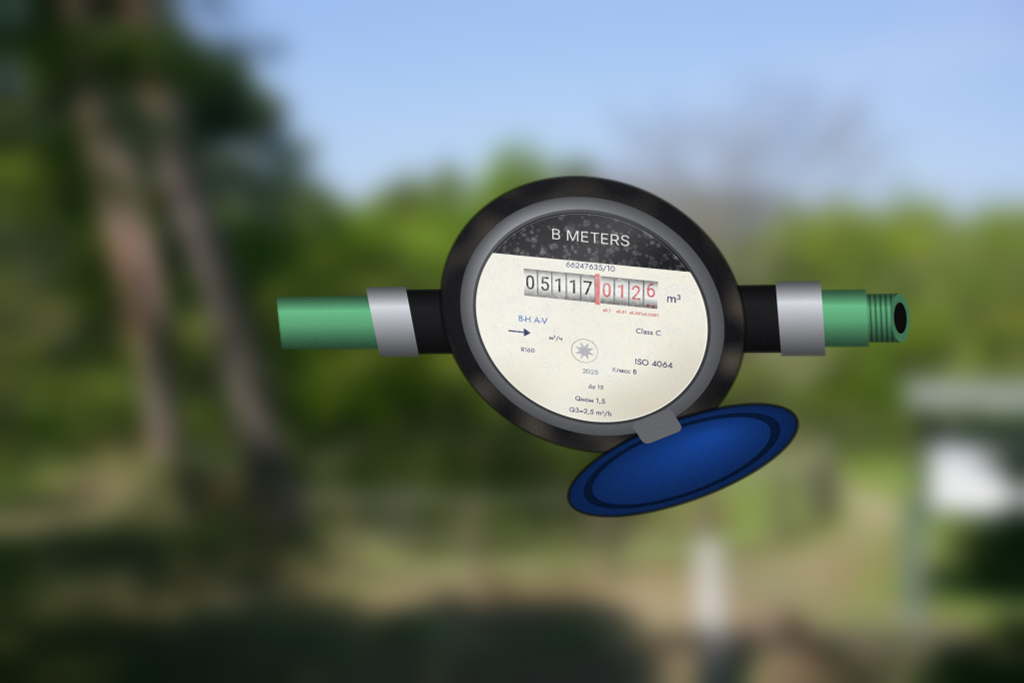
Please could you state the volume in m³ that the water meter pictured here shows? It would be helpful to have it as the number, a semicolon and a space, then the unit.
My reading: 5117.0126; m³
